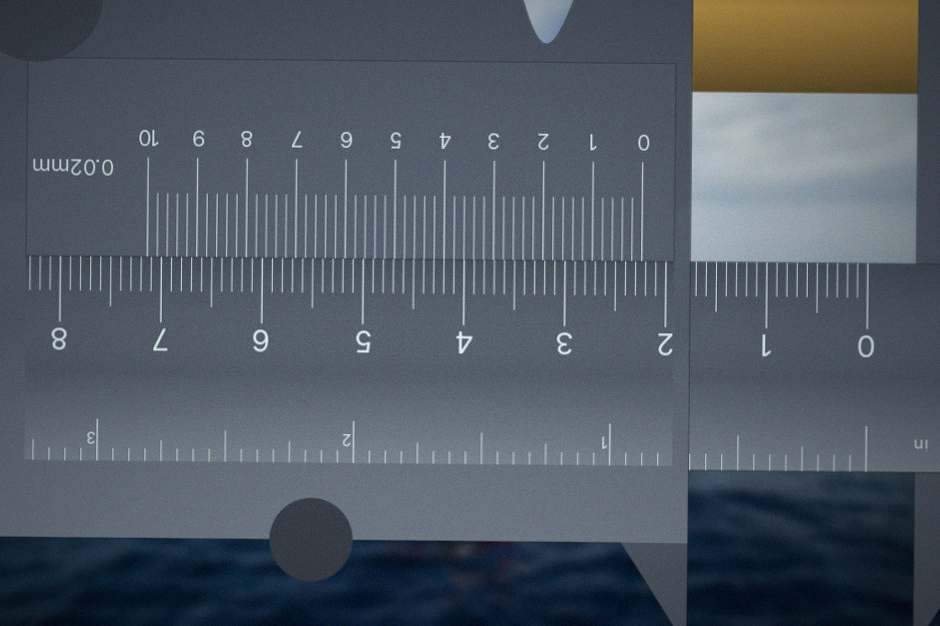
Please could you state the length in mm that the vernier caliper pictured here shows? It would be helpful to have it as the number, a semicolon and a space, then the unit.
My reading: 22.4; mm
